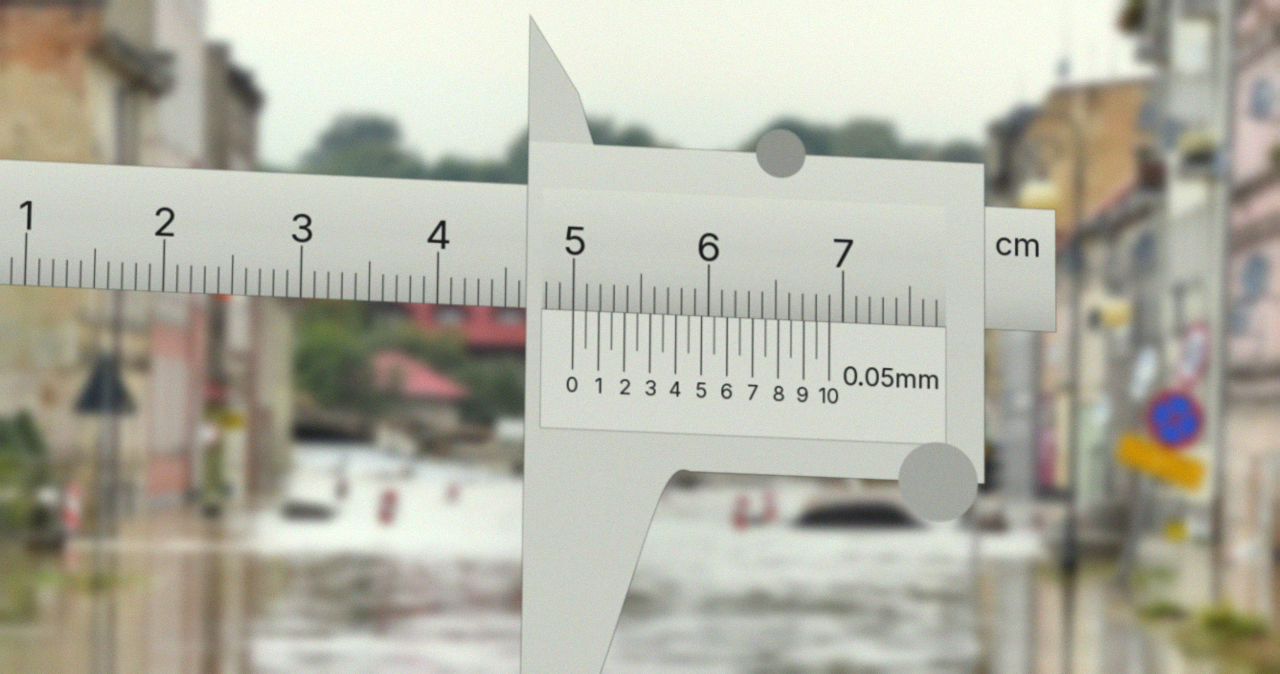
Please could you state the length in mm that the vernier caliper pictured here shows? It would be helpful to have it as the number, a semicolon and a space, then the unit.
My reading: 50.0; mm
